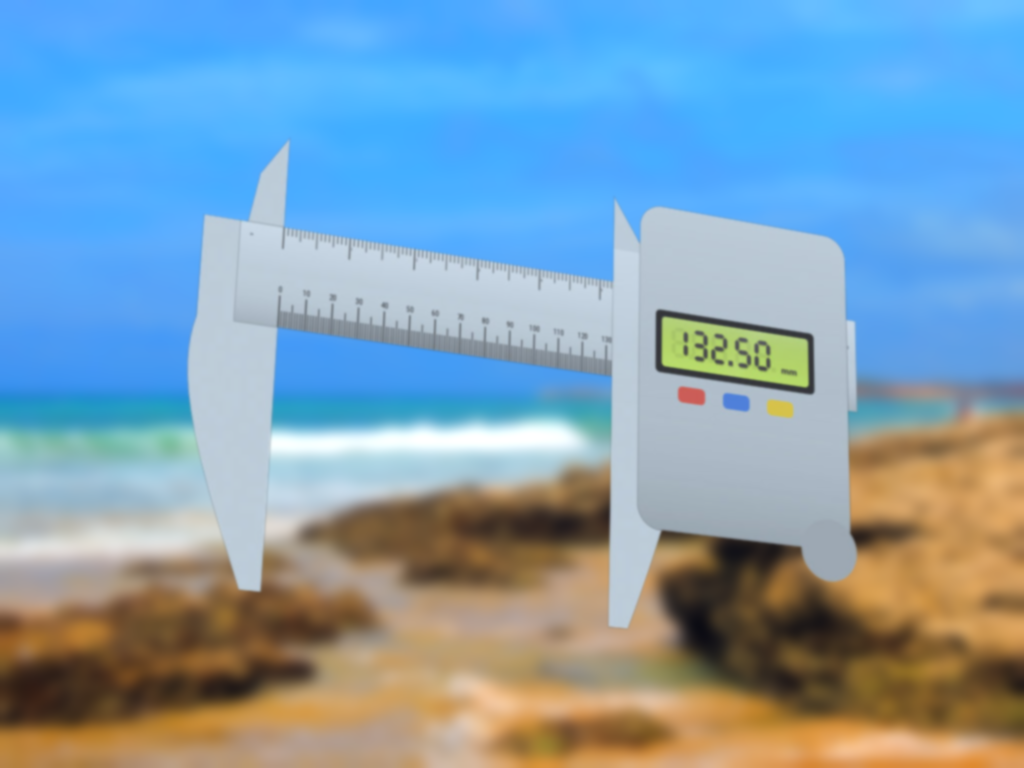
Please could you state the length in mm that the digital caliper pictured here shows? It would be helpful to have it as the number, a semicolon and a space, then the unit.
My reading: 132.50; mm
